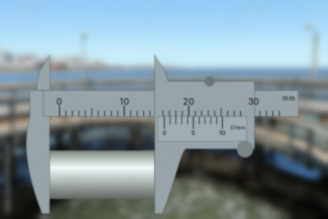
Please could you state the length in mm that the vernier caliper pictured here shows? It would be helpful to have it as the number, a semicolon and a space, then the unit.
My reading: 16.2; mm
